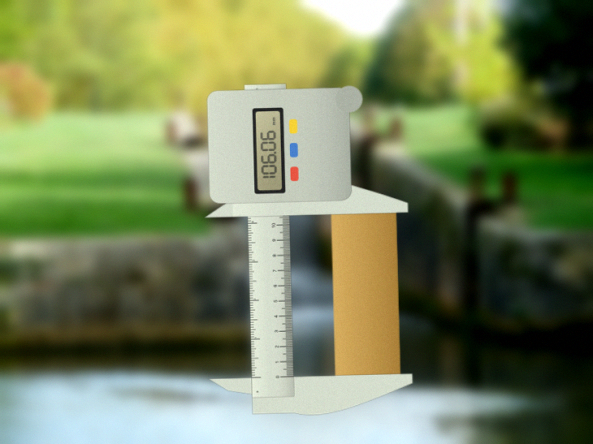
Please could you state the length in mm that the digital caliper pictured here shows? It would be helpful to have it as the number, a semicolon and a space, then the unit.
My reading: 106.06; mm
